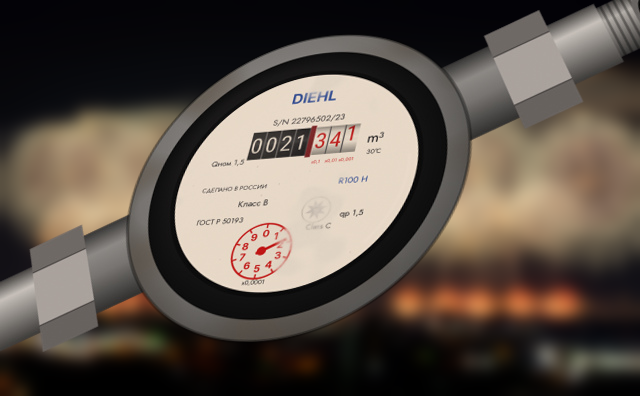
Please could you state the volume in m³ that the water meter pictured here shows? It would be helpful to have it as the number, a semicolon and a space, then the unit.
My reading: 21.3411; m³
